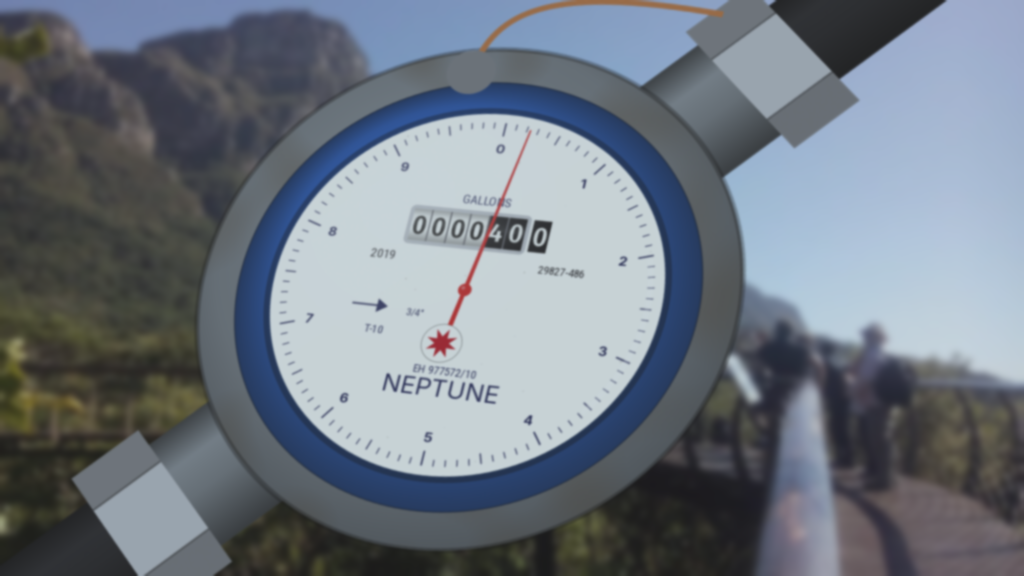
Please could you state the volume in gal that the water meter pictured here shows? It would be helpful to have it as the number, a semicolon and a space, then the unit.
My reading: 400.2; gal
